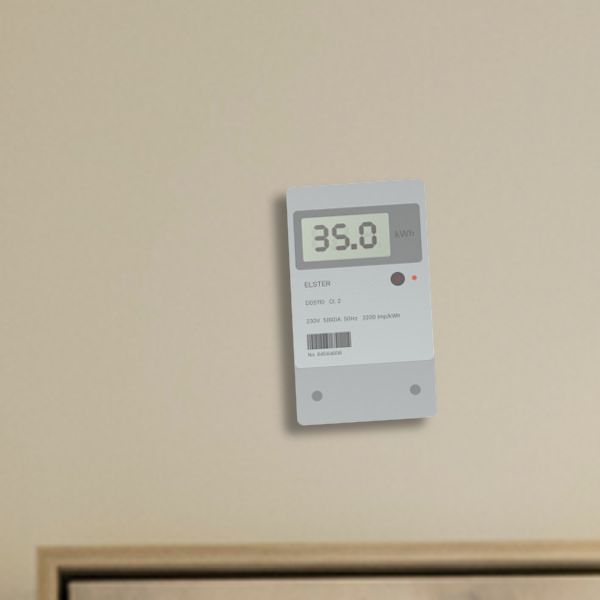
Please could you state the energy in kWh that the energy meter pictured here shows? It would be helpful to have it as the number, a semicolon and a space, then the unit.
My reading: 35.0; kWh
